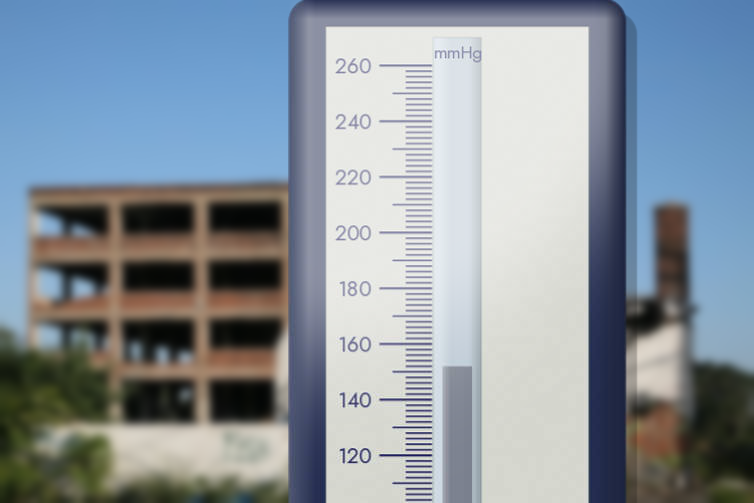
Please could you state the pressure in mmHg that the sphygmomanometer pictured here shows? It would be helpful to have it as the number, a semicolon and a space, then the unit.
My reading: 152; mmHg
